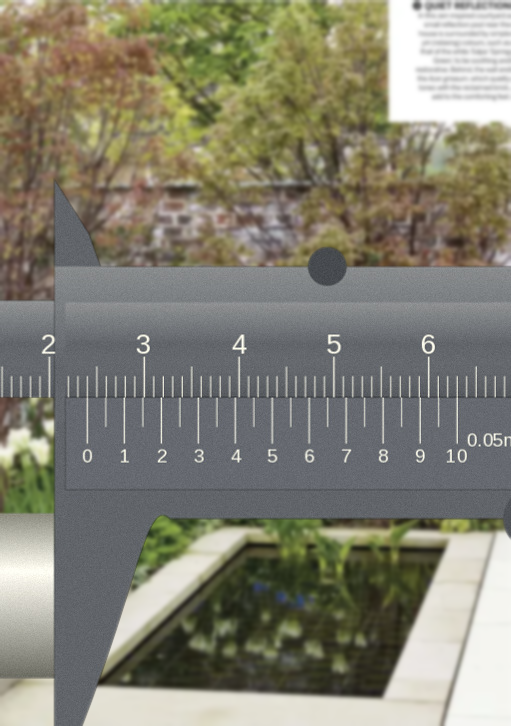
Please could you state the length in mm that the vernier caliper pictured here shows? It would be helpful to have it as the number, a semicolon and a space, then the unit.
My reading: 24.0; mm
